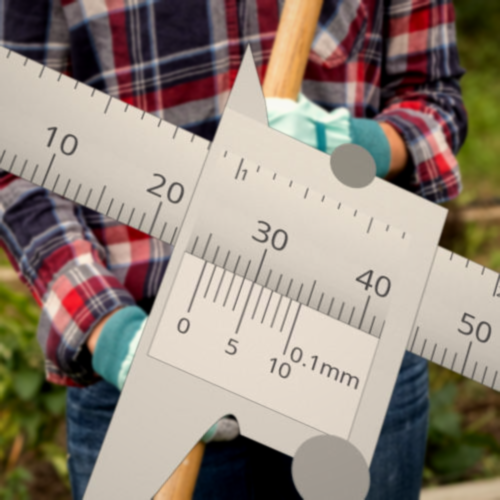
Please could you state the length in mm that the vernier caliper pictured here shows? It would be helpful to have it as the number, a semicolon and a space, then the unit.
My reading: 25.4; mm
